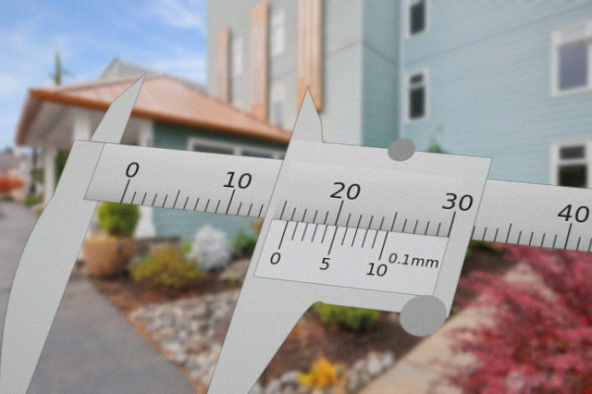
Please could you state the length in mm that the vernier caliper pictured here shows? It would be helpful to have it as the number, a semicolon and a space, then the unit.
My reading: 15.7; mm
